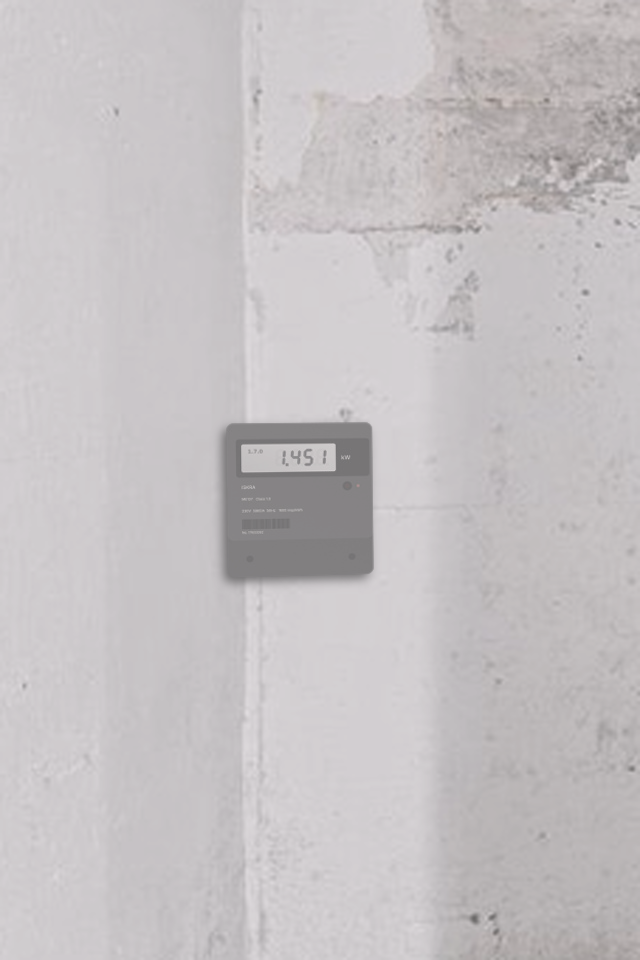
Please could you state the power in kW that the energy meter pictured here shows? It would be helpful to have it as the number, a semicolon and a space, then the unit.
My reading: 1.451; kW
